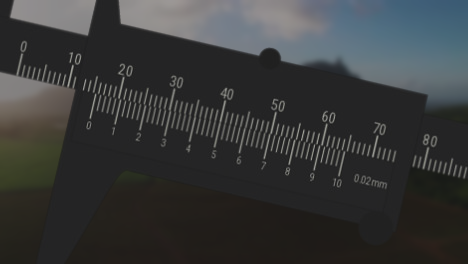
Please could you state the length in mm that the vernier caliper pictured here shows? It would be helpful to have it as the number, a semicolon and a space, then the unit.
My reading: 15.5; mm
